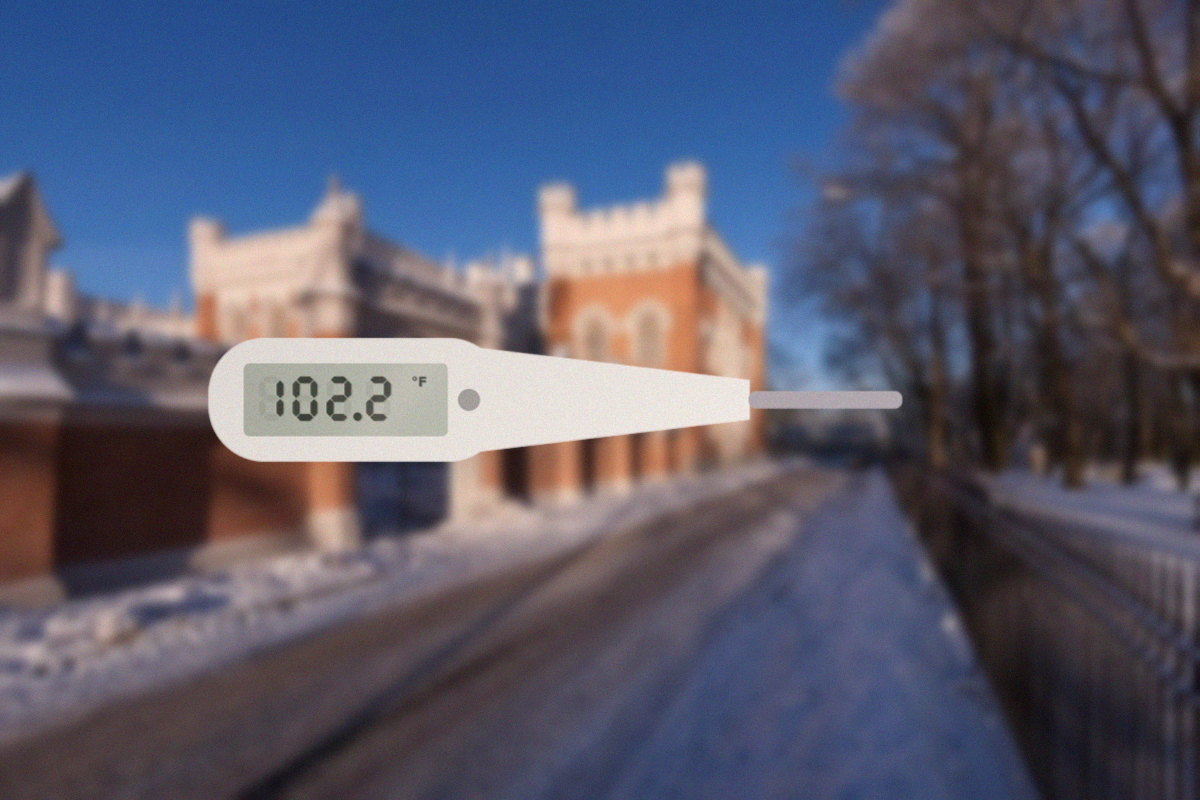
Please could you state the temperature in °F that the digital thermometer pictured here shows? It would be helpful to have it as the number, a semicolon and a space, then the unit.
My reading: 102.2; °F
